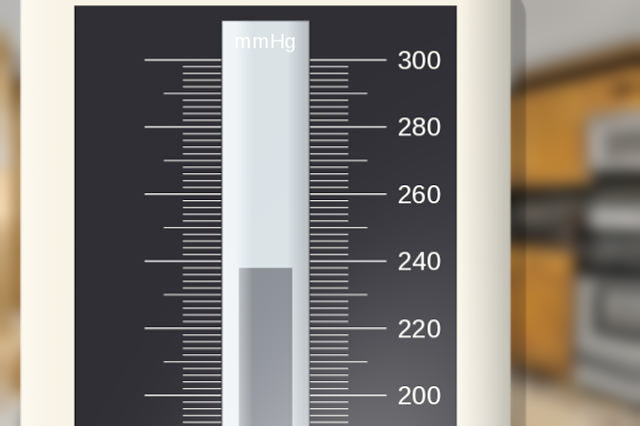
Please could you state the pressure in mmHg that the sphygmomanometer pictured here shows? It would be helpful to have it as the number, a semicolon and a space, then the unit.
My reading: 238; mmHg
